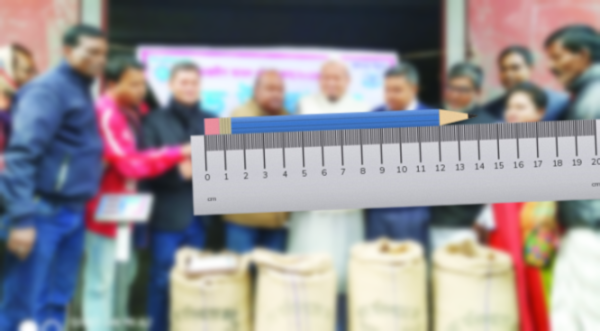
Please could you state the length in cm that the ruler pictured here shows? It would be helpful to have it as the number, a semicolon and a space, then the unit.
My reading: 14; cm
